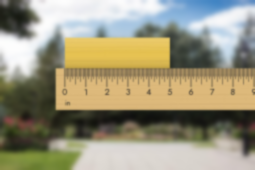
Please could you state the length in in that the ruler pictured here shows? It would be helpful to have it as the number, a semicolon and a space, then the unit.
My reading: 5; in
